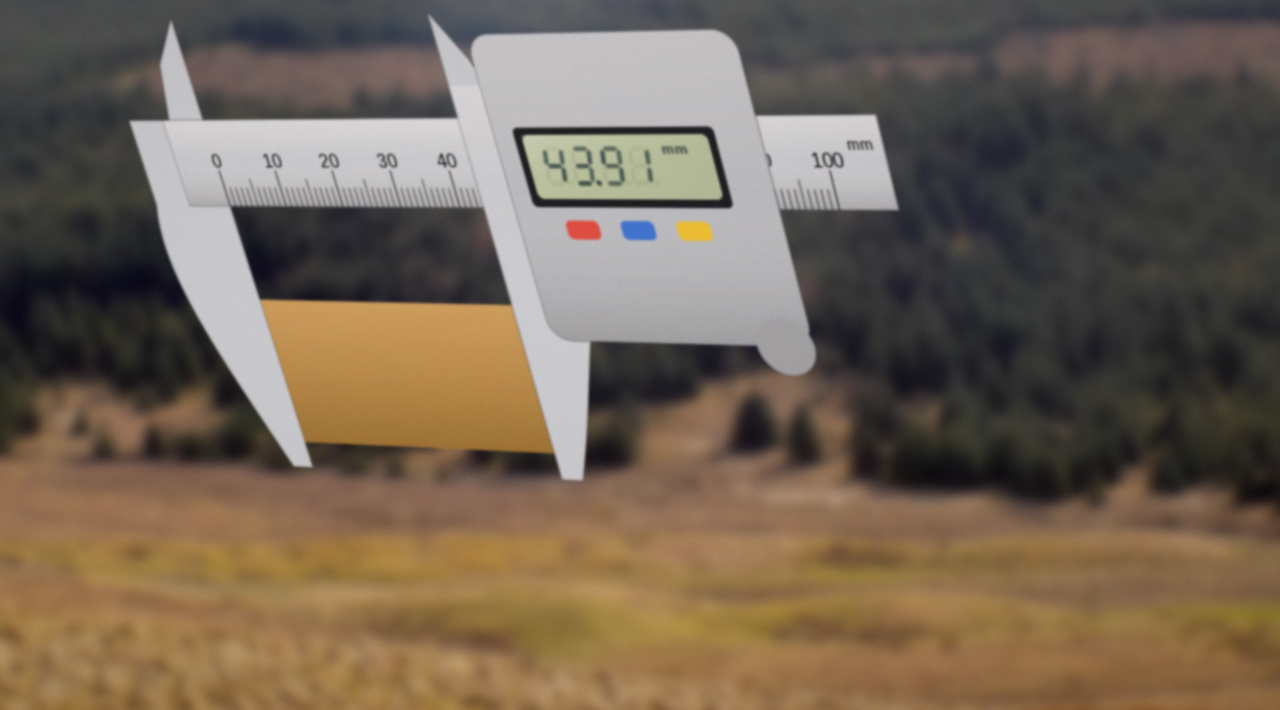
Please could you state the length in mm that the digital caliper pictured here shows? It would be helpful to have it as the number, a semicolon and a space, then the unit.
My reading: 43.91; mm
